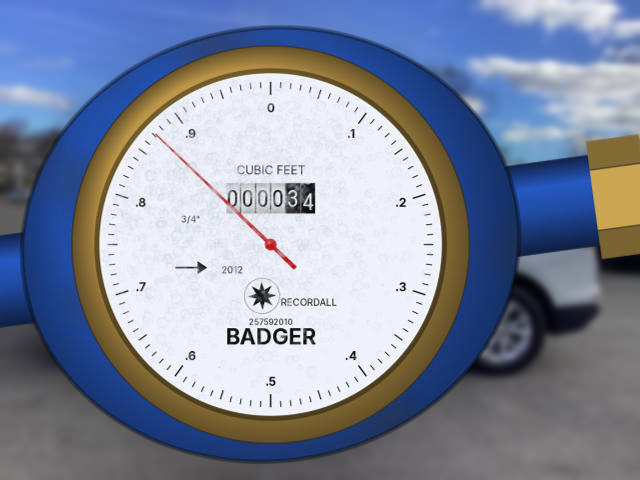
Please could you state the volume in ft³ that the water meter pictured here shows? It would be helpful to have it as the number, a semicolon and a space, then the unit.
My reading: 33.87; ft³
